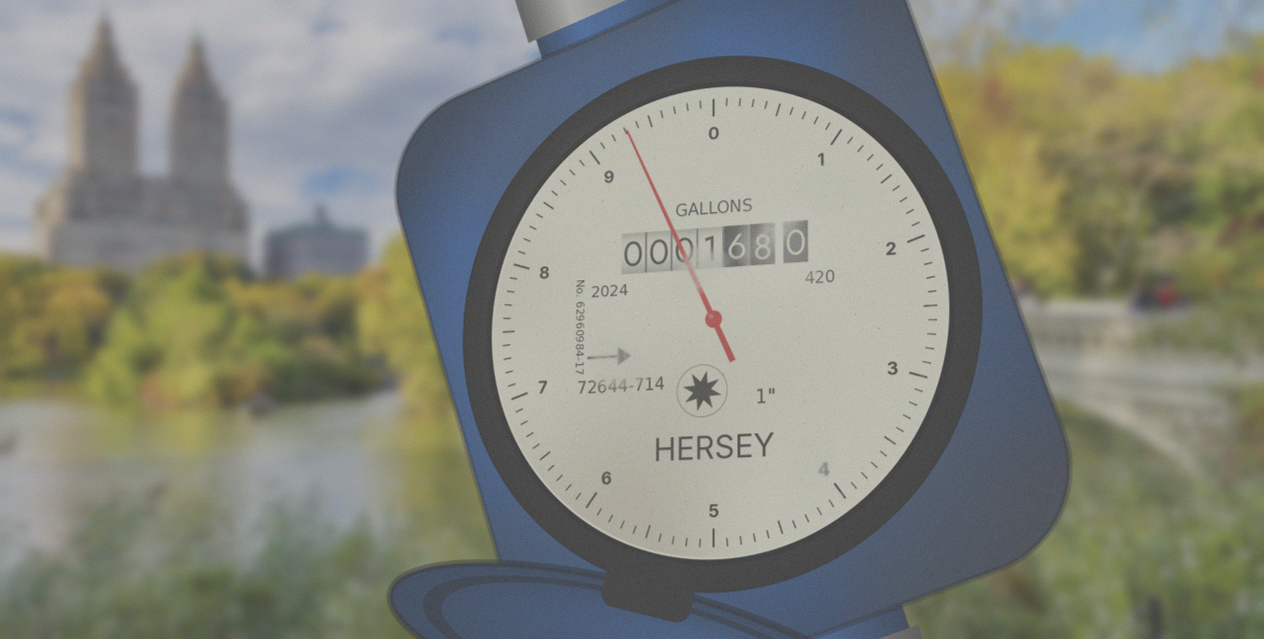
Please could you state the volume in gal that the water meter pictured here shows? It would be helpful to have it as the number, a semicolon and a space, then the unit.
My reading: 1679.3; gal
